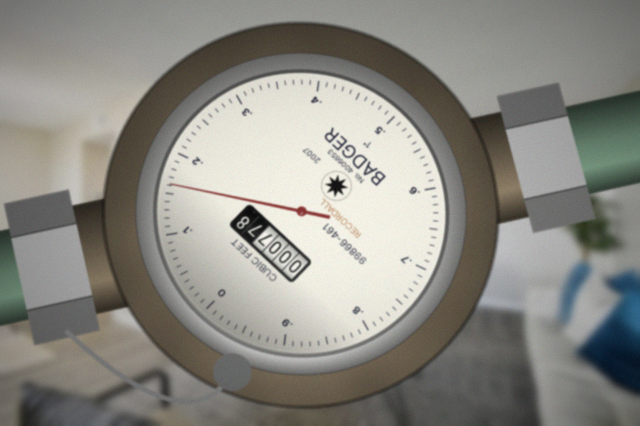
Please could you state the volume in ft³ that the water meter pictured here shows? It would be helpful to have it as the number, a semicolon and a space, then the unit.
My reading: 778.16; ft³
